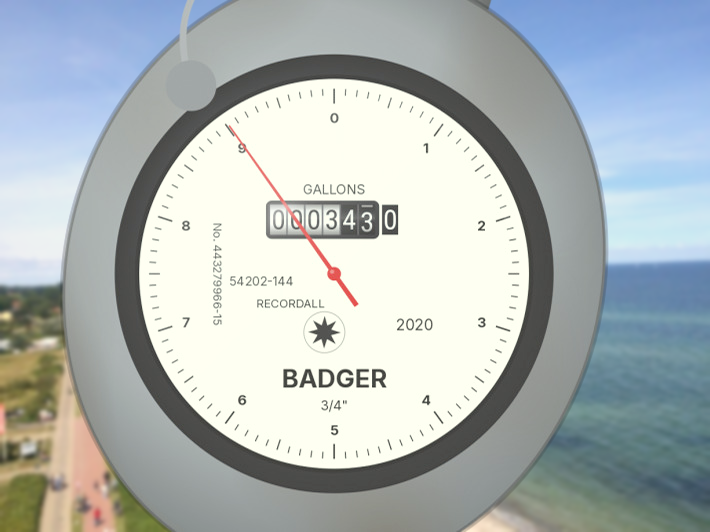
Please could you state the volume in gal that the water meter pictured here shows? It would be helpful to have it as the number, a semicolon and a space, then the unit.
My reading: 3429.0; gal
